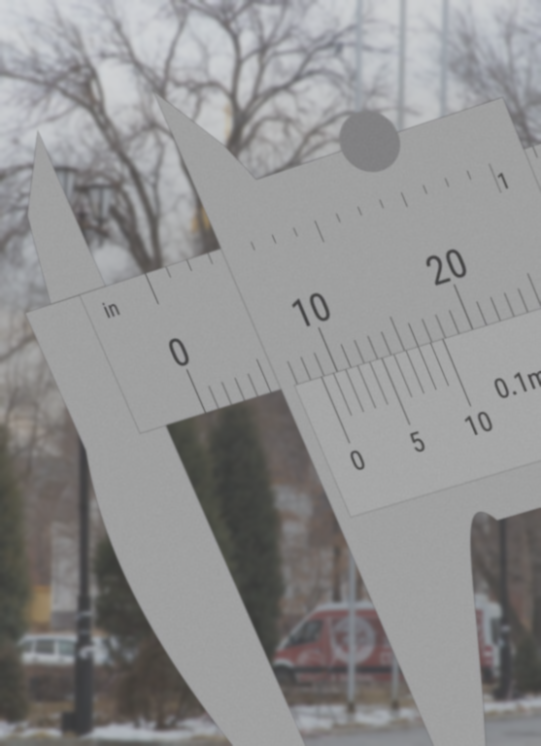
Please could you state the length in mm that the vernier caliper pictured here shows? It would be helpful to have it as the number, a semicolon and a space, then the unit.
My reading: 8.8; mm
